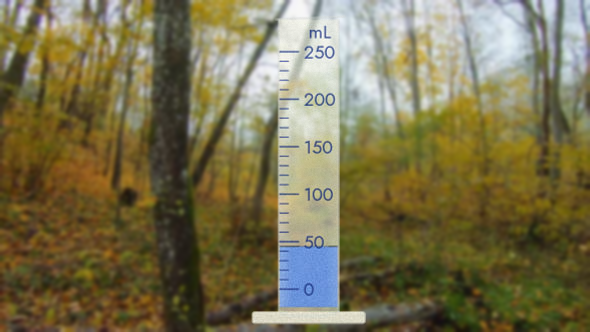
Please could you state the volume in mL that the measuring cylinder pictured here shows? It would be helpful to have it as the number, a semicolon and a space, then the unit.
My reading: 45; mL
